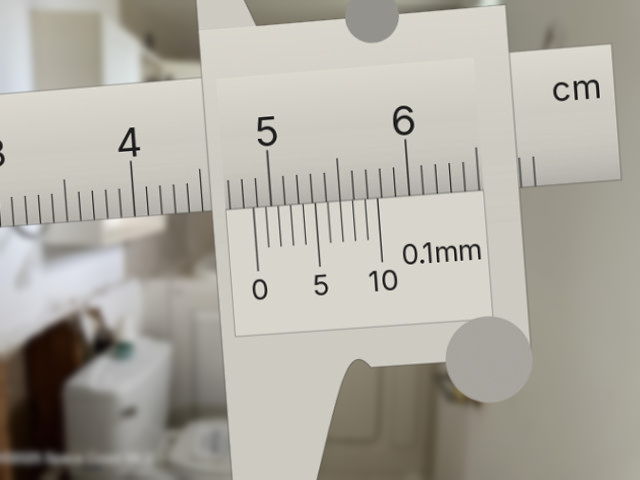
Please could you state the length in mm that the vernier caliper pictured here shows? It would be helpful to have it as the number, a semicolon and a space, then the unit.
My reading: 48.7; mm
